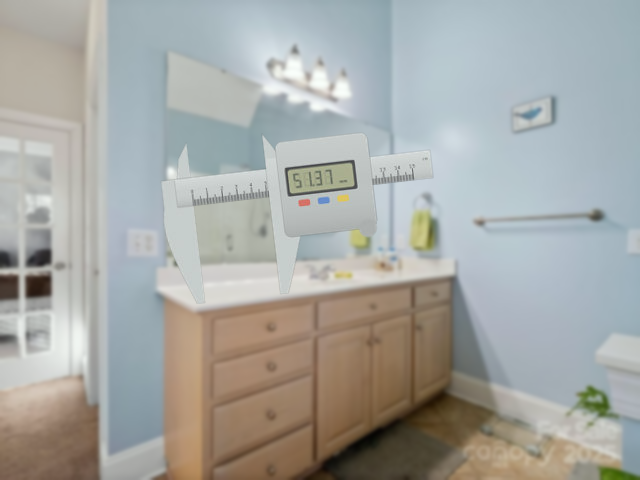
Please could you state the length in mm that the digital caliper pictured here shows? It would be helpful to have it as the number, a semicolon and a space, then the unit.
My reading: 51.37; mm
